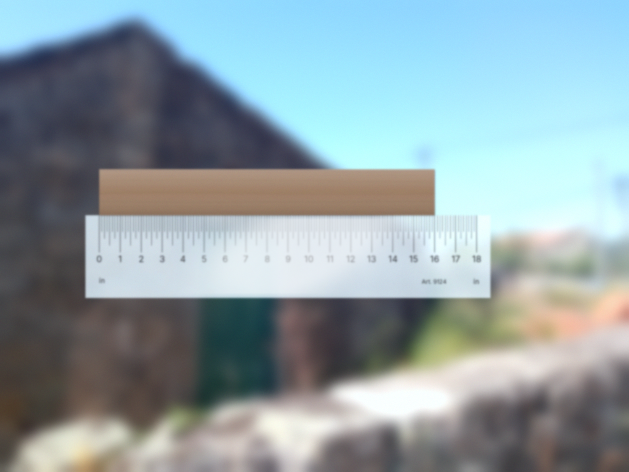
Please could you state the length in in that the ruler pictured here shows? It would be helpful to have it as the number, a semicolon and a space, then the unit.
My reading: 16; in
